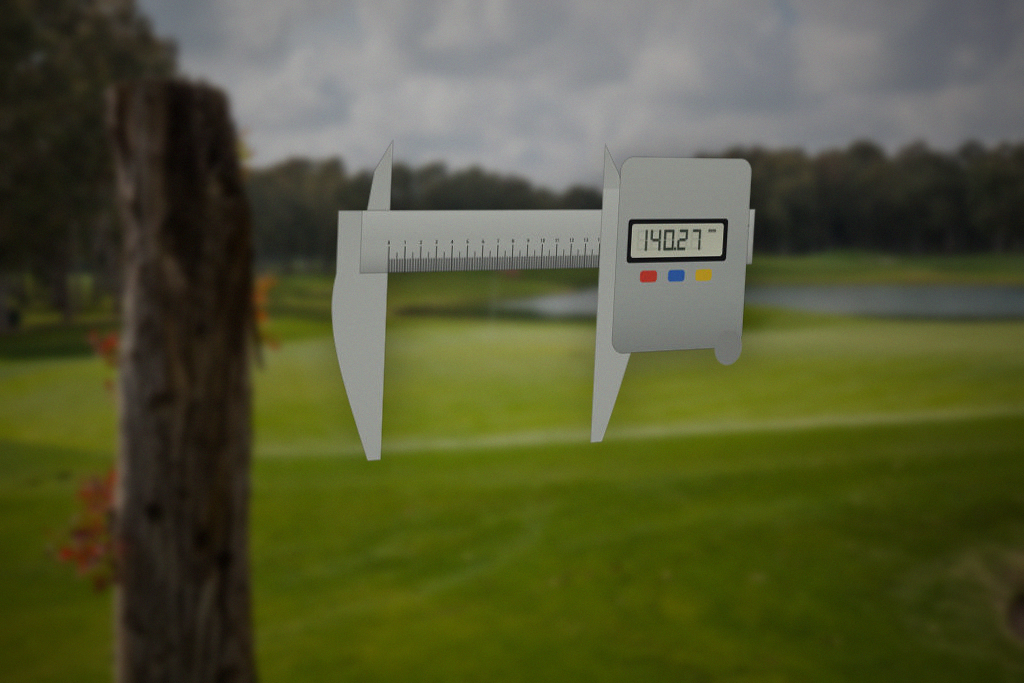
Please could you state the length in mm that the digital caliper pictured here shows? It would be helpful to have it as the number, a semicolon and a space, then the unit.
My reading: 140.27; mm
